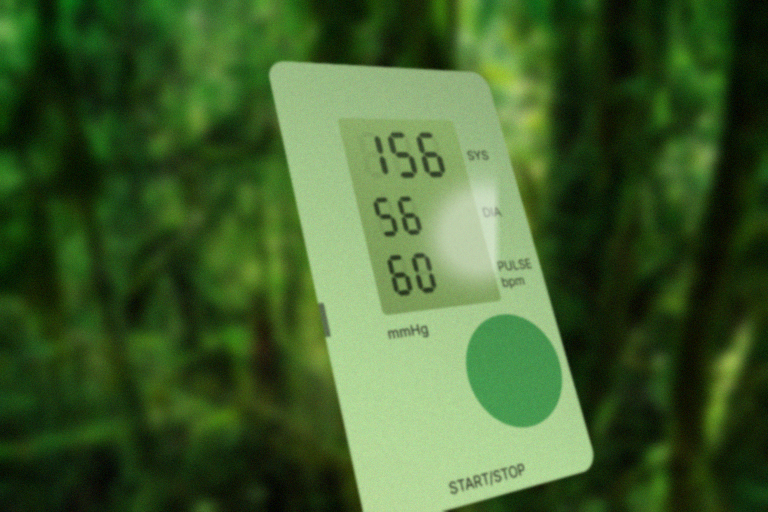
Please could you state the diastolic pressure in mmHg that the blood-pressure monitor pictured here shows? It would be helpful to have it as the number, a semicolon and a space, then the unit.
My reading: 56; mmHg
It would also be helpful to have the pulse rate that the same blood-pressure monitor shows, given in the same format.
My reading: 60; bpm
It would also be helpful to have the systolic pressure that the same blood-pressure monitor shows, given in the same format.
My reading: 156; mmHg
